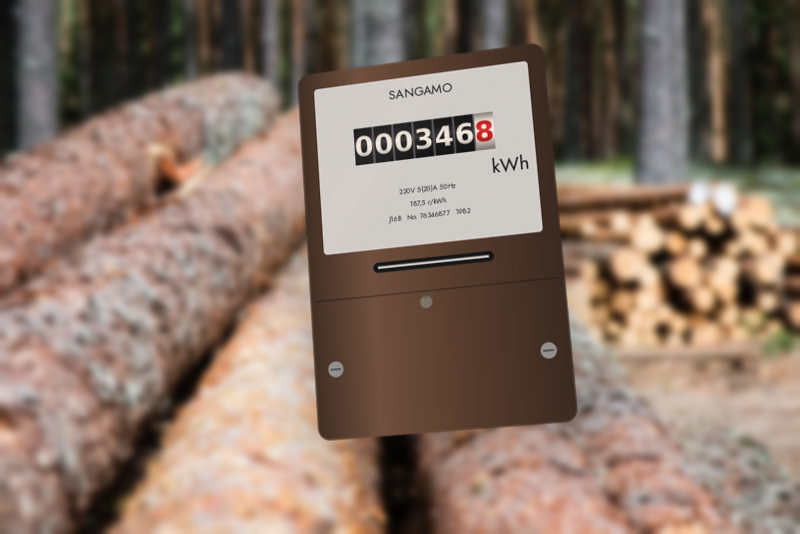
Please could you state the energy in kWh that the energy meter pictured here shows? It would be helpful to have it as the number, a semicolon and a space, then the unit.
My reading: 346.8; kWh
